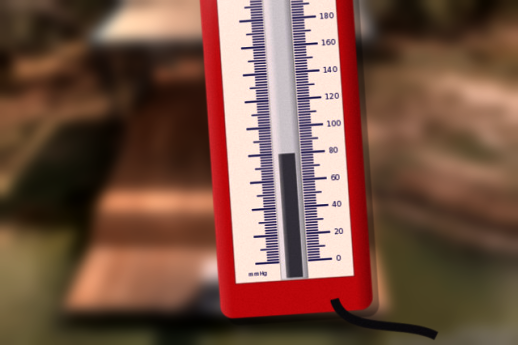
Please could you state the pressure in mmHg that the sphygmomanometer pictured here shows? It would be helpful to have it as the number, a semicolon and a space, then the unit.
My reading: 80; mmHg
